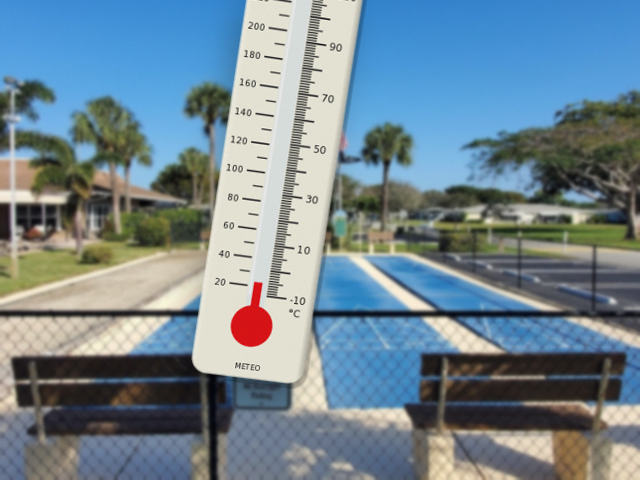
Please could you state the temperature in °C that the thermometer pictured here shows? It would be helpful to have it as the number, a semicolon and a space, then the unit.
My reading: -5; °C
